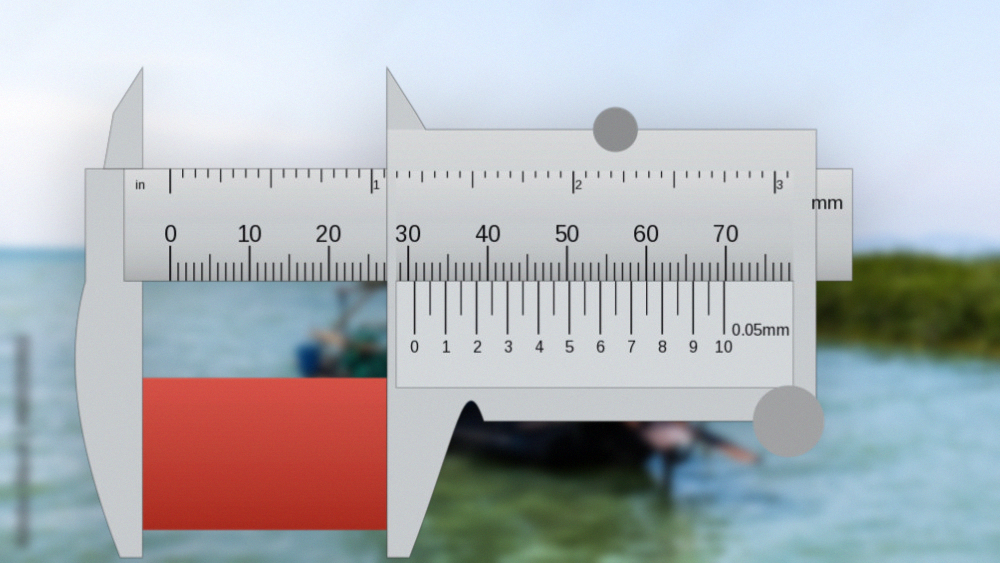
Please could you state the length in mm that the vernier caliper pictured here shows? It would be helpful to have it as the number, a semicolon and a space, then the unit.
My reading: 30.8; mm
